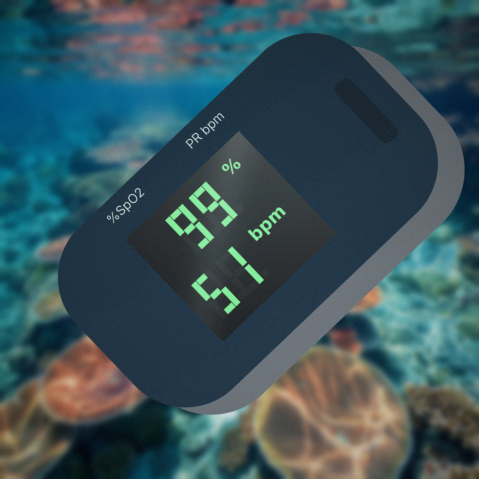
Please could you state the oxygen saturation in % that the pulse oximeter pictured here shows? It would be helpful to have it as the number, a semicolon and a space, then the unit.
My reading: 99; %
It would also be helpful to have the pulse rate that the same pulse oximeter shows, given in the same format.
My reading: 51; bpm
